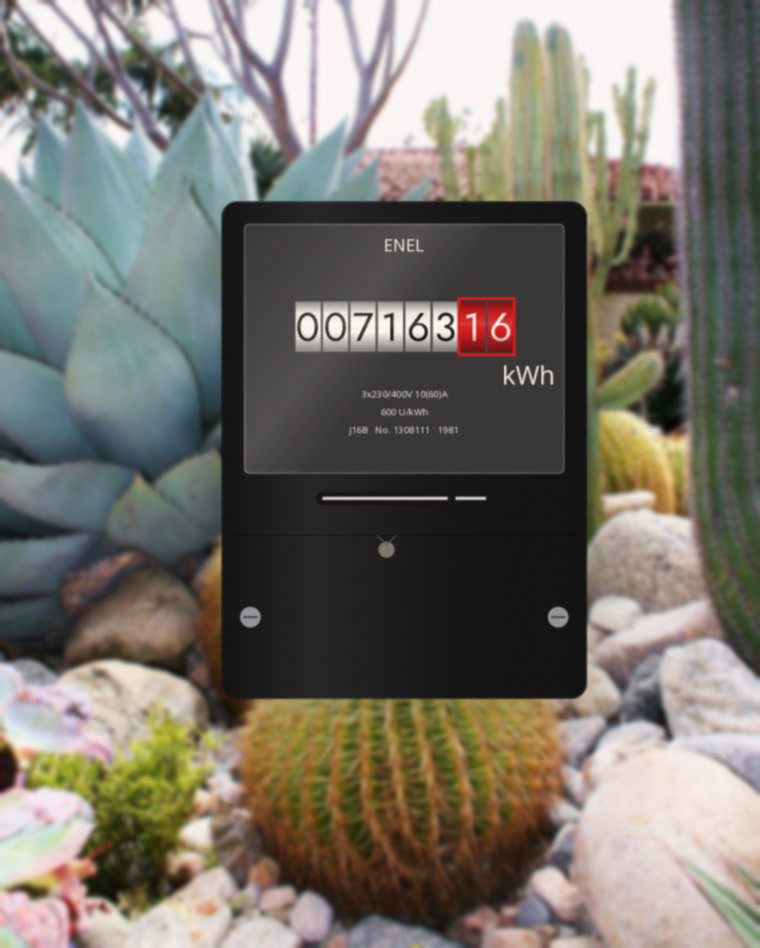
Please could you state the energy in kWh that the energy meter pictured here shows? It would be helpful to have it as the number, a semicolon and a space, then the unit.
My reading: 7163.16; kWh
